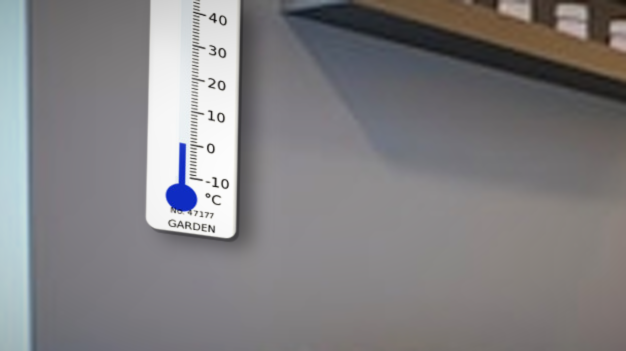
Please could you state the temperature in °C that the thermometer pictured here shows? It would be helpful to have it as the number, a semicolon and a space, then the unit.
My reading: 0; °C
